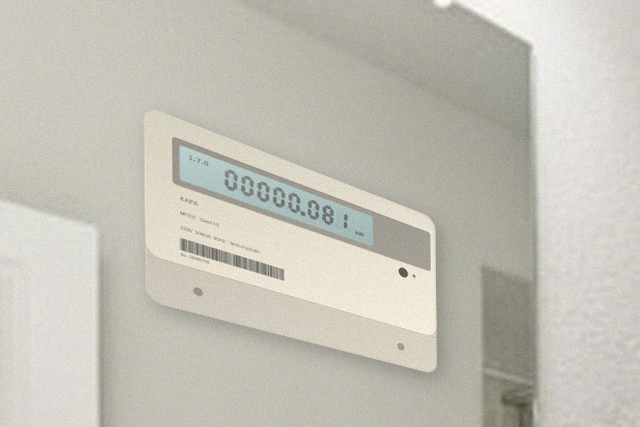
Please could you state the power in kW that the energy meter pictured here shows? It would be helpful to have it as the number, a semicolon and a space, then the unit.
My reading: 0.081; kW
